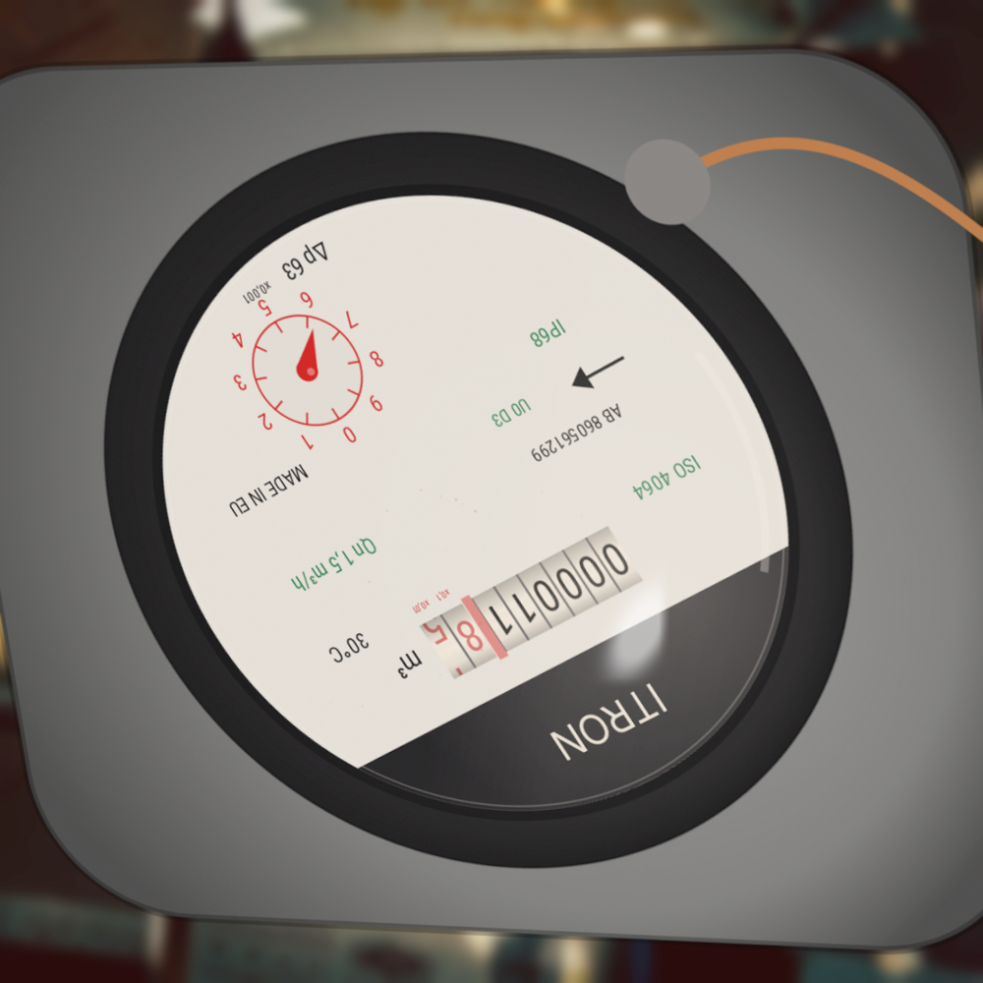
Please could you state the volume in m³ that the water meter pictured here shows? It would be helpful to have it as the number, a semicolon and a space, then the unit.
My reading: 11.846; m³
